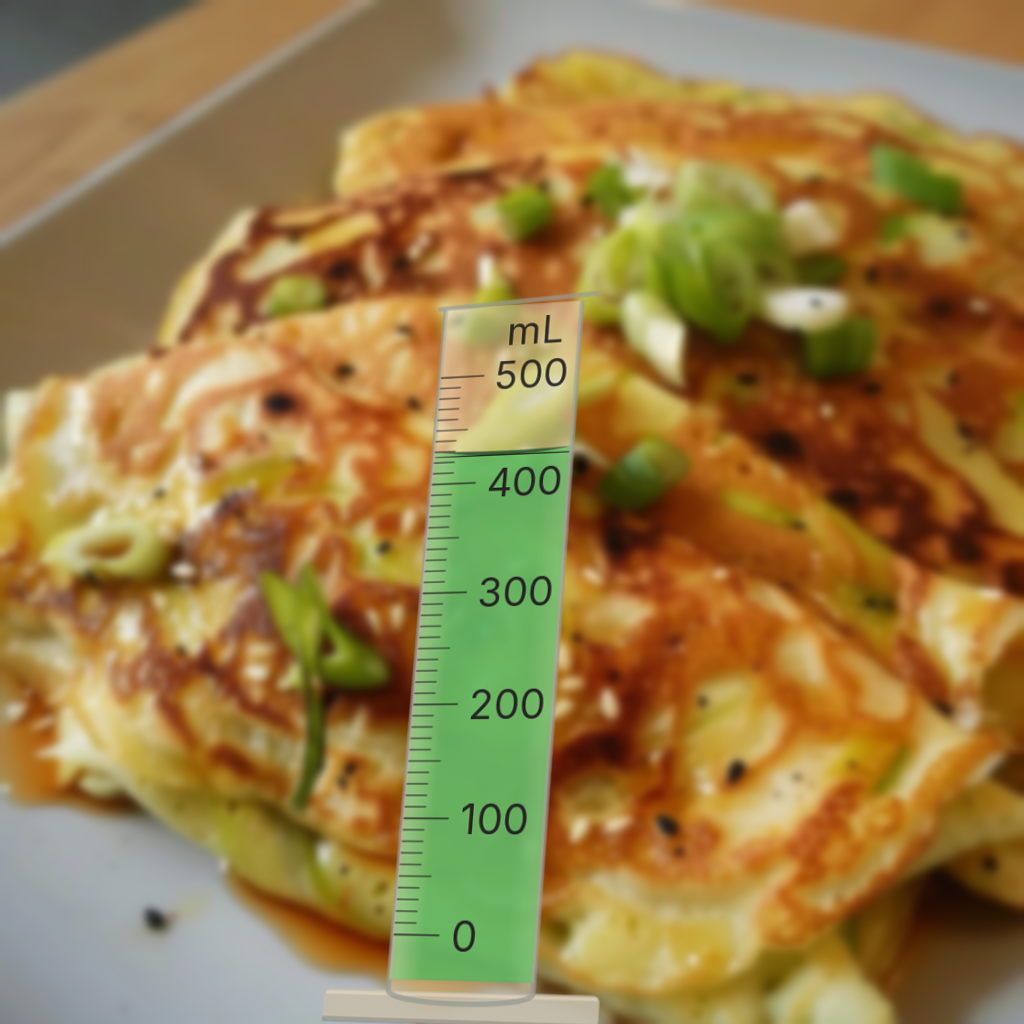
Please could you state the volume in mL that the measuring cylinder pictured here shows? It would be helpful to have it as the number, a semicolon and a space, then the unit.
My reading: 425; mL
